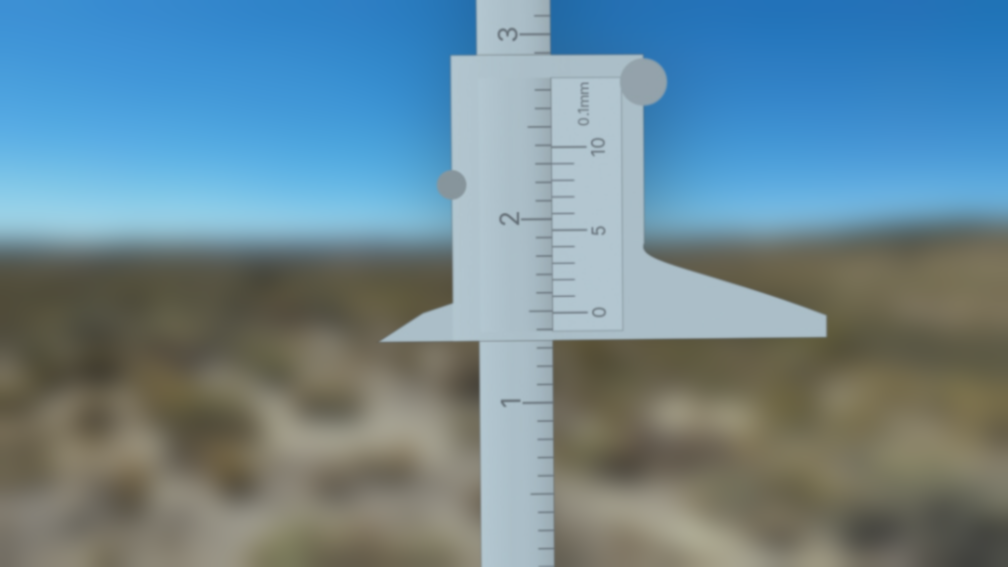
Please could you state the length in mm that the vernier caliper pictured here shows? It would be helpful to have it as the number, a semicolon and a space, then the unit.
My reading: 14.9; mm
